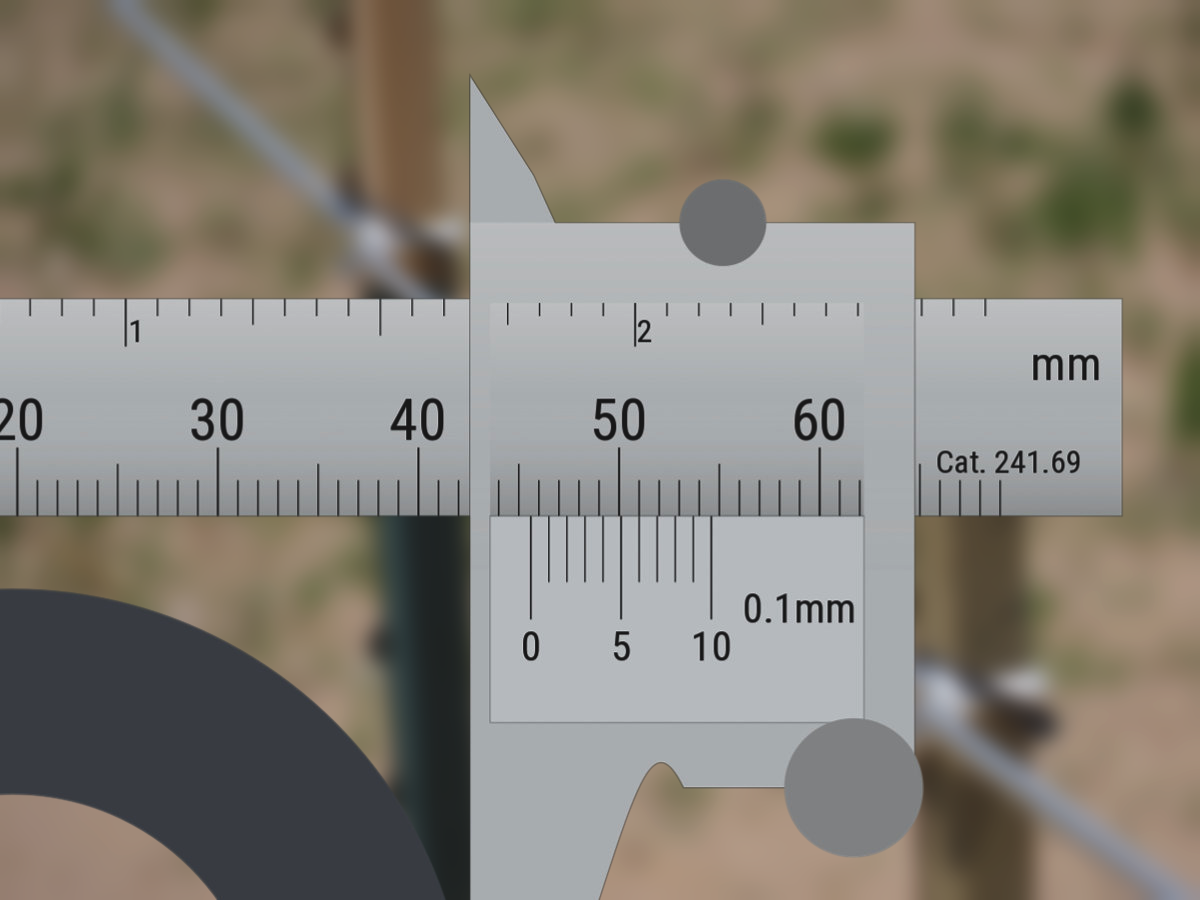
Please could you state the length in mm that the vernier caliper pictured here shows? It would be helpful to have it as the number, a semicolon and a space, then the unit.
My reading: 45.6; mm
